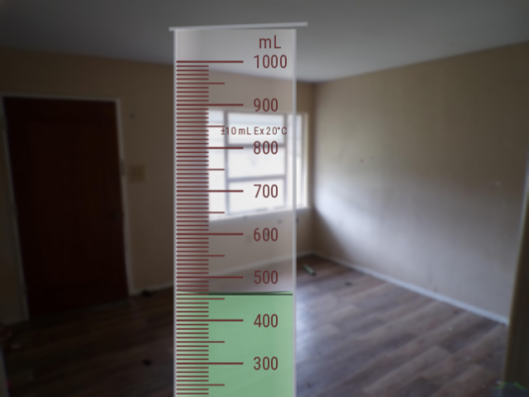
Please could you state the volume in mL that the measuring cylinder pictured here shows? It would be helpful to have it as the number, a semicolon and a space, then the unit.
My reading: 460; mL
